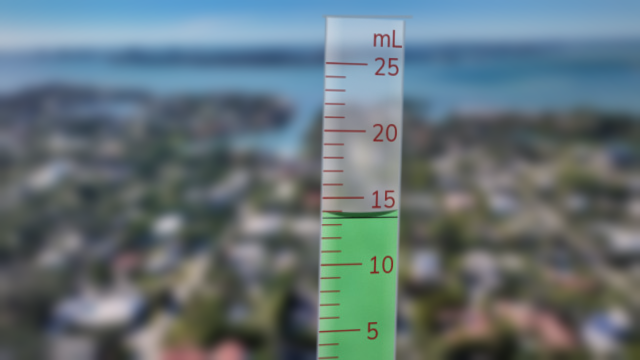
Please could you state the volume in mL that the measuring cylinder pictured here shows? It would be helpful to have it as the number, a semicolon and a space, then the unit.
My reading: 13.5; mL
